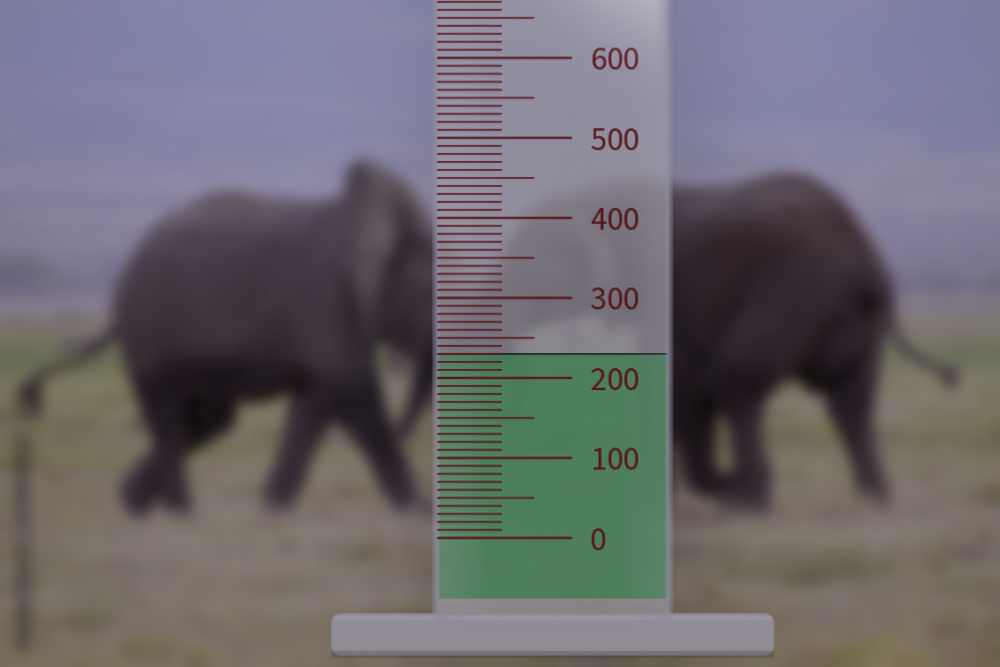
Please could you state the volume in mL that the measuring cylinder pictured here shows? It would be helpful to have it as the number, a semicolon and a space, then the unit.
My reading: 230; mL
